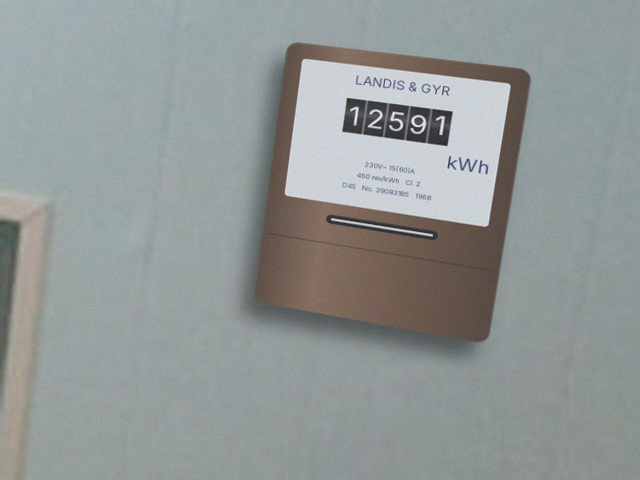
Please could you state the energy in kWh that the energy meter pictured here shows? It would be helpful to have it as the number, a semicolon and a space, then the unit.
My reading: 12591; kWh
